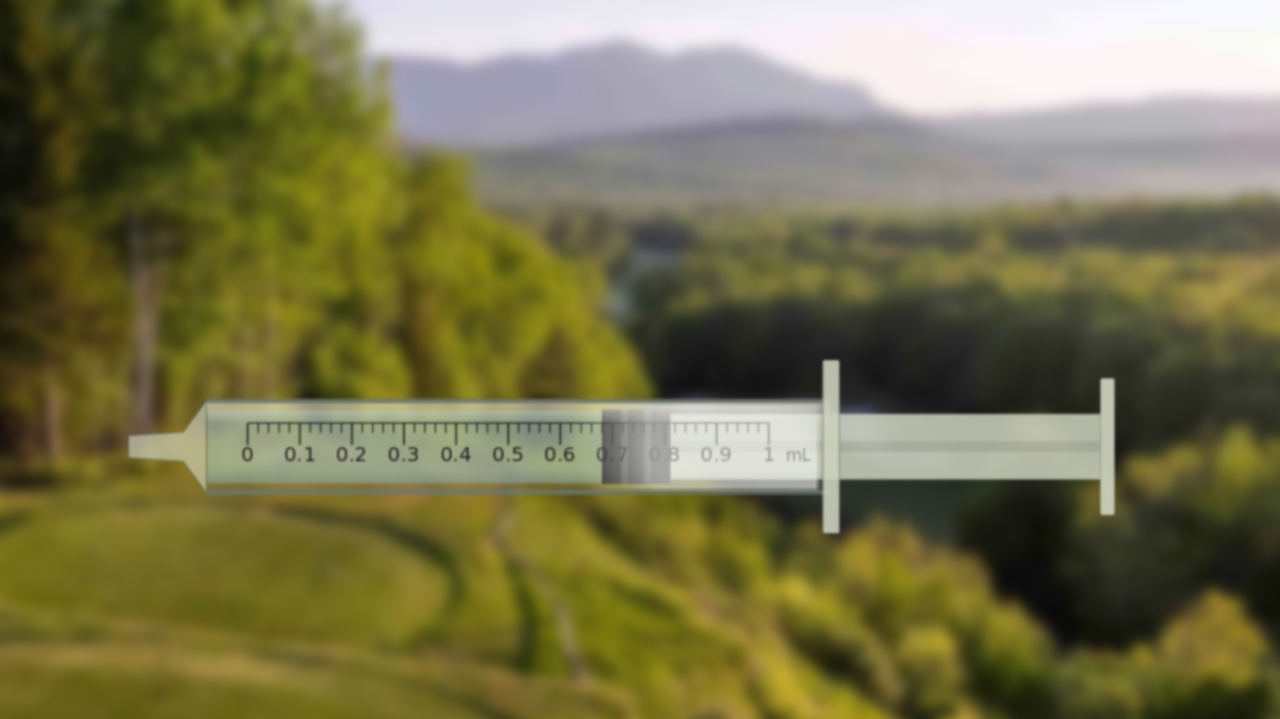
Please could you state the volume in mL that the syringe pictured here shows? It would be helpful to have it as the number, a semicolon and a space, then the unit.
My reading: 0.68; mL
